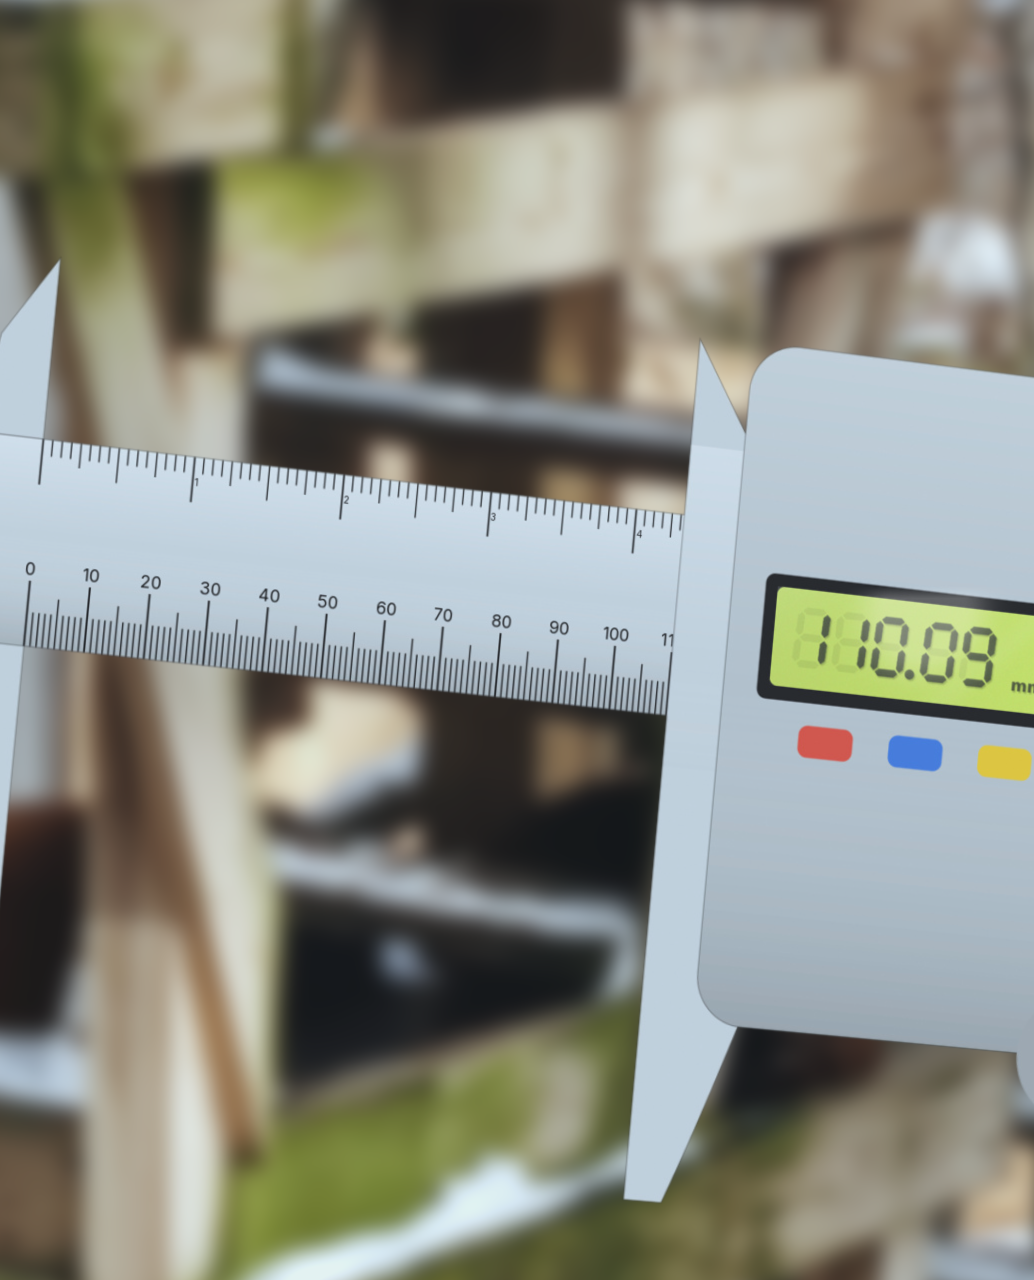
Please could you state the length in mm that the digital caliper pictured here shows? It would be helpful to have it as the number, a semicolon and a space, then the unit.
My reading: 110.09; mm
